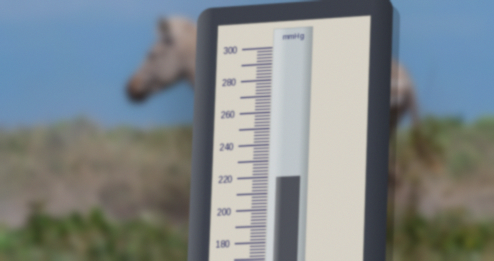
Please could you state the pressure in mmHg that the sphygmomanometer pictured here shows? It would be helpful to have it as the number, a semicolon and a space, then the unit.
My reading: 220; mmHg
